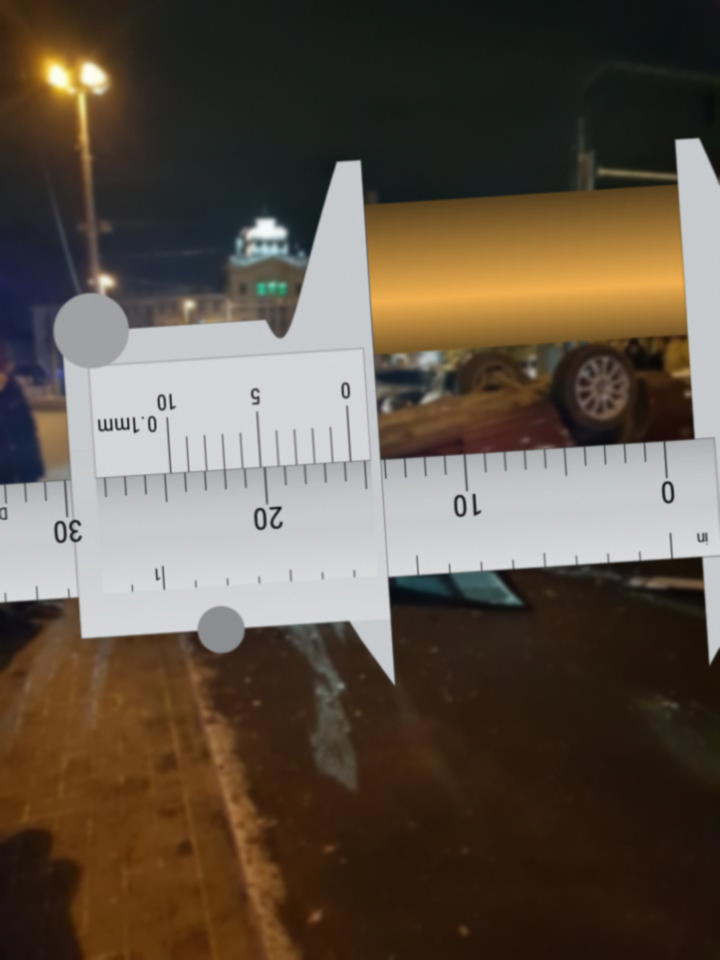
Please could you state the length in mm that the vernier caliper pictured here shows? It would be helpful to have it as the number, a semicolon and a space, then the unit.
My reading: 15.7; mm
